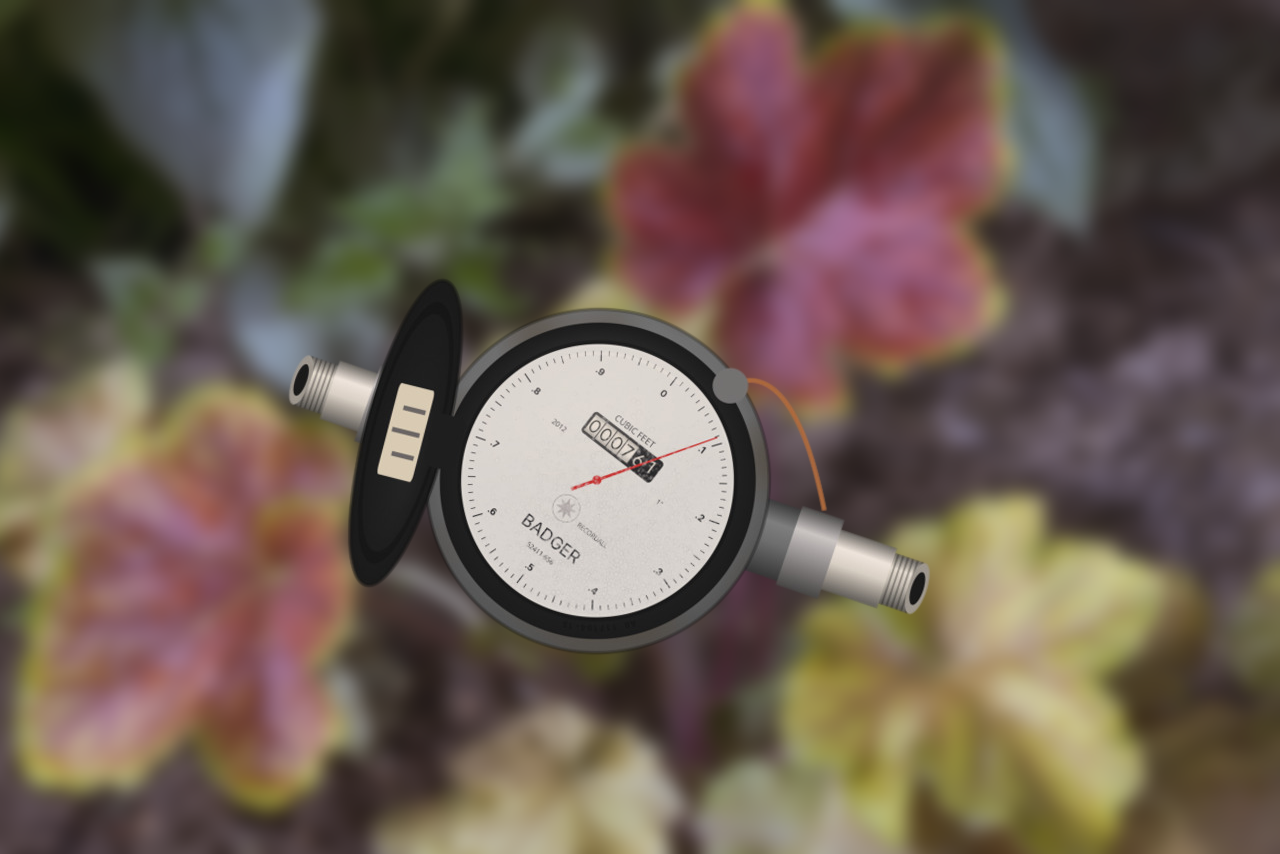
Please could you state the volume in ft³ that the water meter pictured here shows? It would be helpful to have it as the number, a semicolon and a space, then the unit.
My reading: 761.09; ft³
